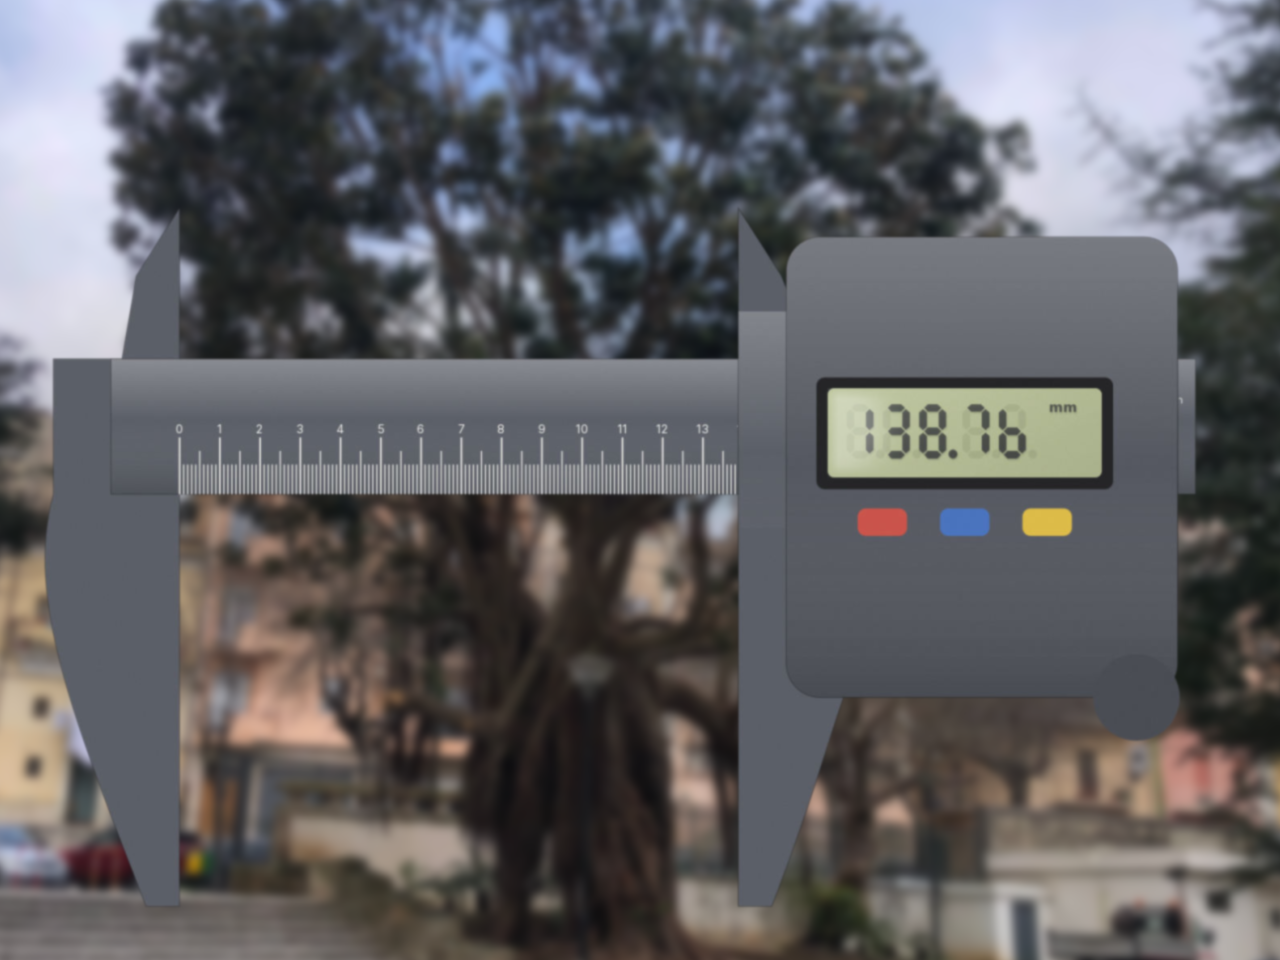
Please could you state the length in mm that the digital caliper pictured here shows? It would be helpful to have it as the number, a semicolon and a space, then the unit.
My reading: 138.76; mm
